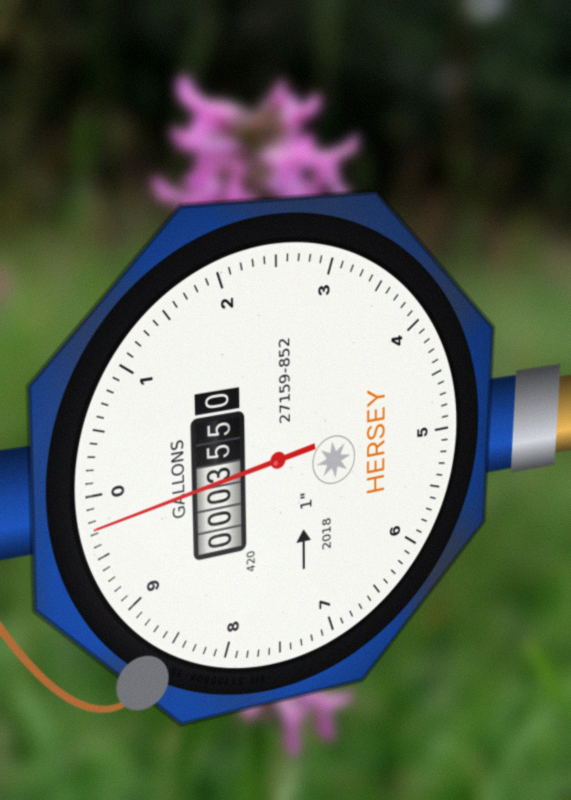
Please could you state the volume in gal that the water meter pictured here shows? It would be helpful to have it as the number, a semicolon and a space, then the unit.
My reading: 3549.7; gal
